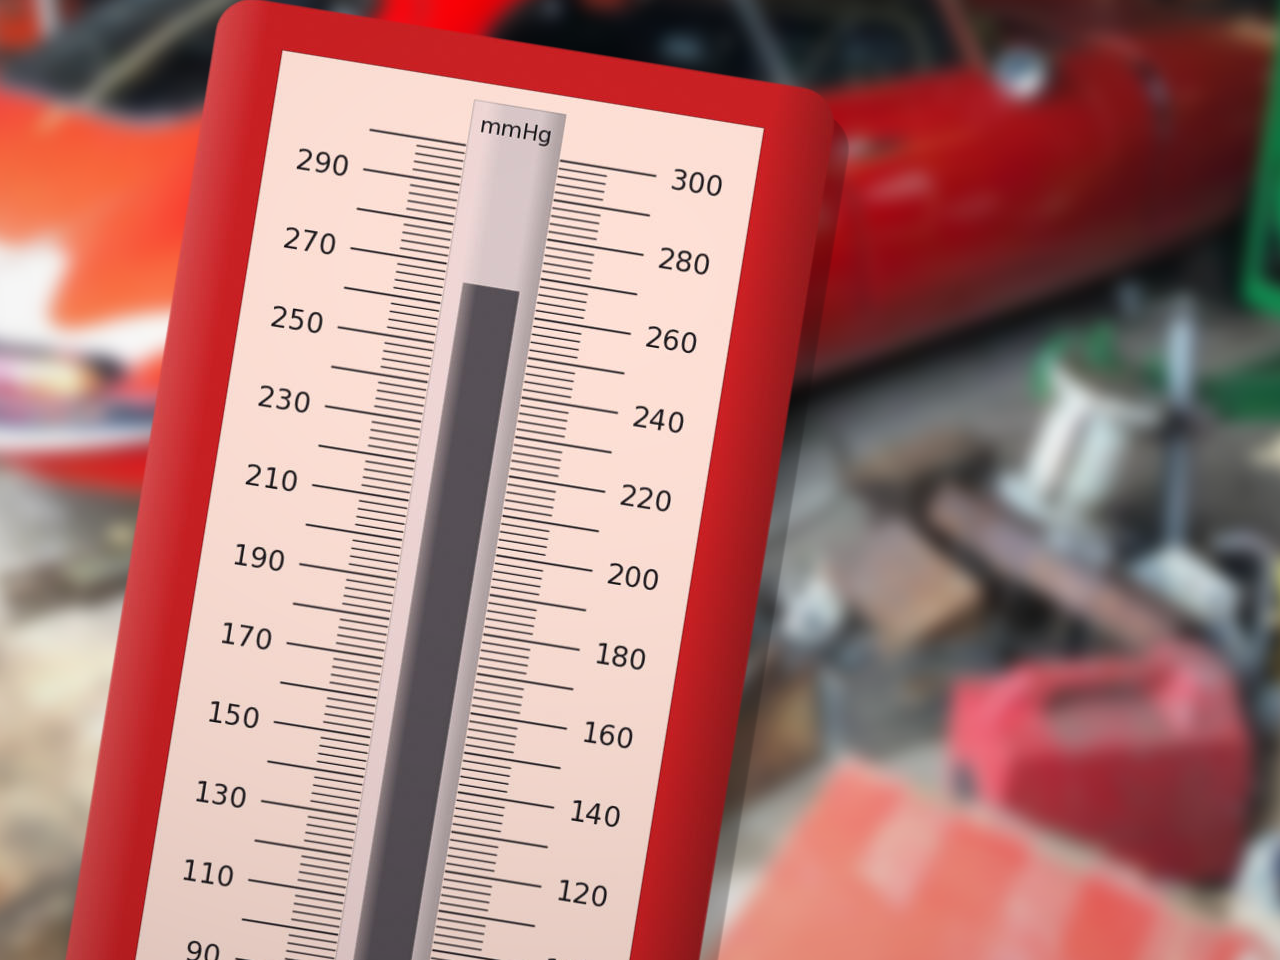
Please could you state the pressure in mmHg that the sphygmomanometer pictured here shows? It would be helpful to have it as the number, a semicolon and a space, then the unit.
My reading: 266; mmHg
